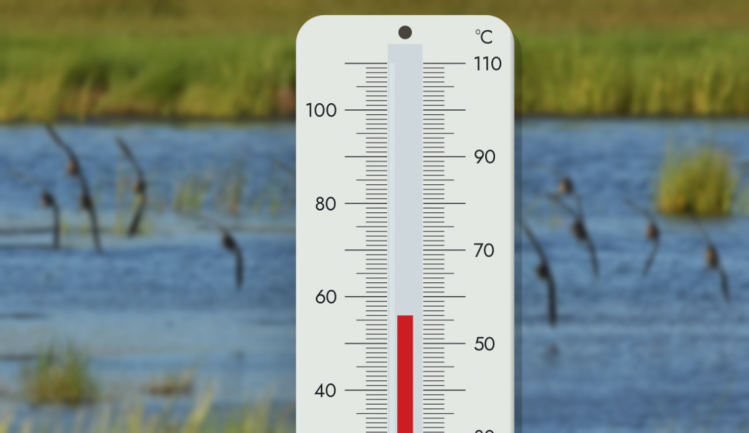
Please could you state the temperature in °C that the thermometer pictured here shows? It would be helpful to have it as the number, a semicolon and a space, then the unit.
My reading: 56; °C
